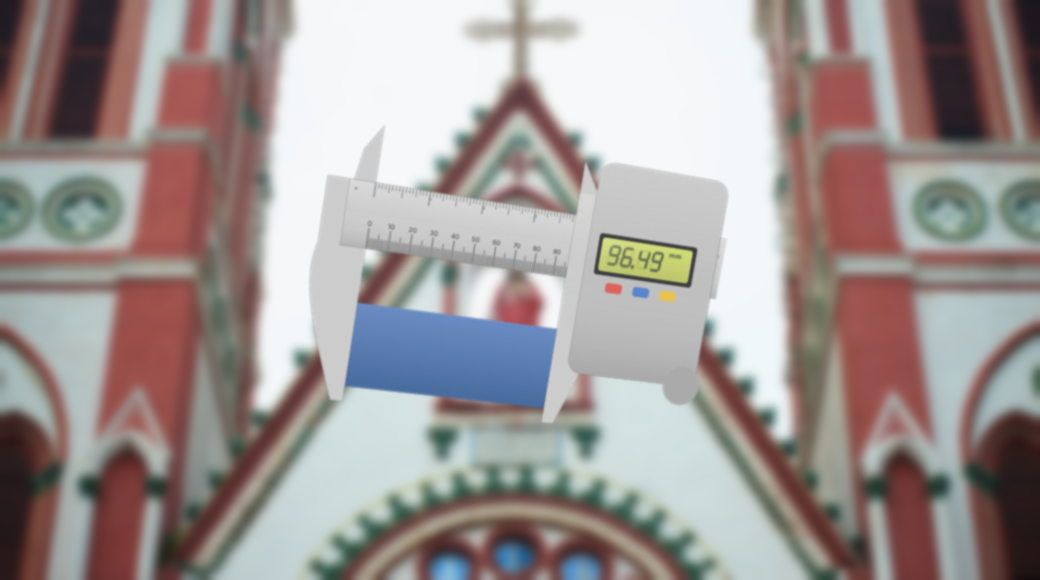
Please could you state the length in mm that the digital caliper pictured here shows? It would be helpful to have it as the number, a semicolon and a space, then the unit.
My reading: 96.49; mm
